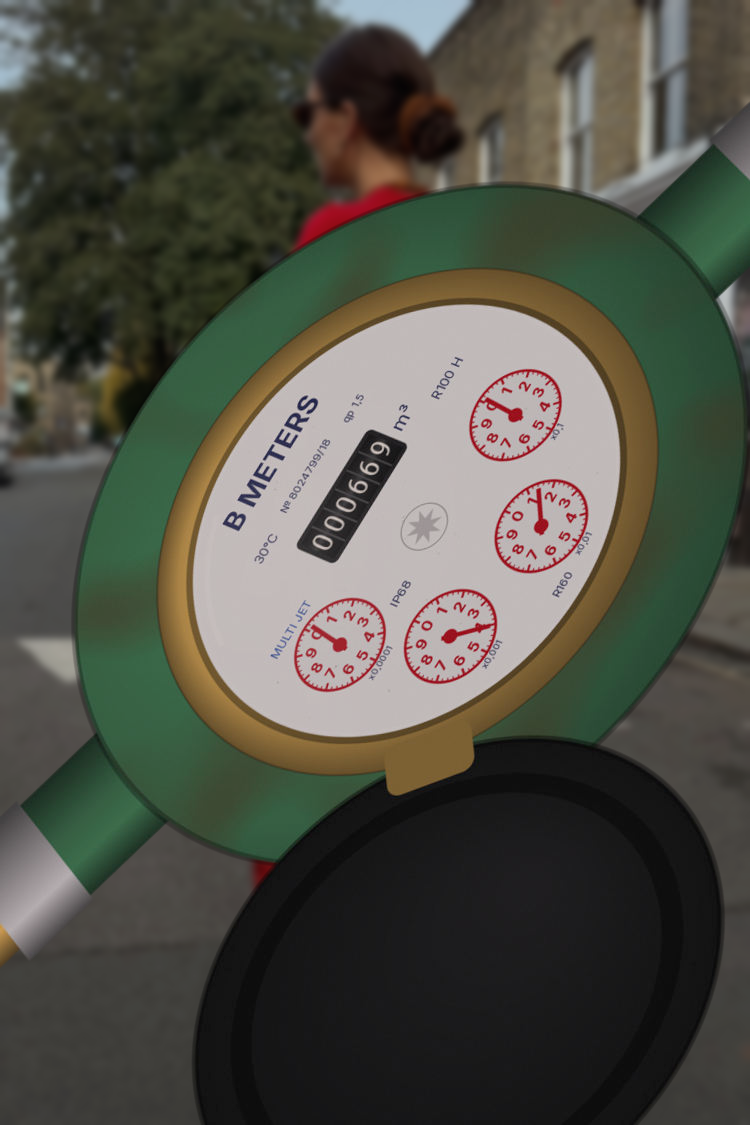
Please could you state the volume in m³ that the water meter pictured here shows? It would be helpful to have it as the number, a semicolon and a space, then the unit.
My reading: 669.0140; m³
